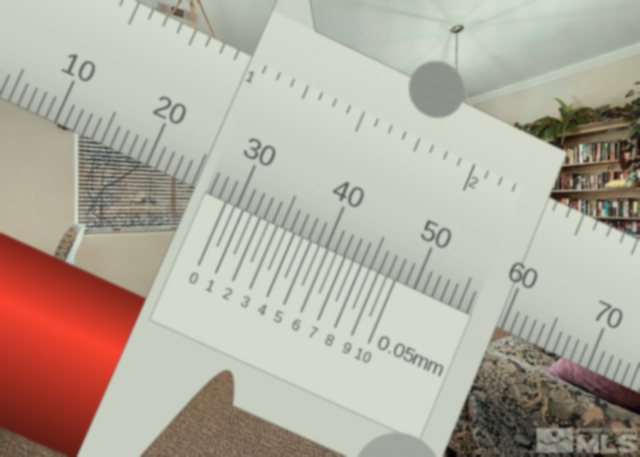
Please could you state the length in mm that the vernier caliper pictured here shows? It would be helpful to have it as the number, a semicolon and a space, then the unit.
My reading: 28.8; mm
